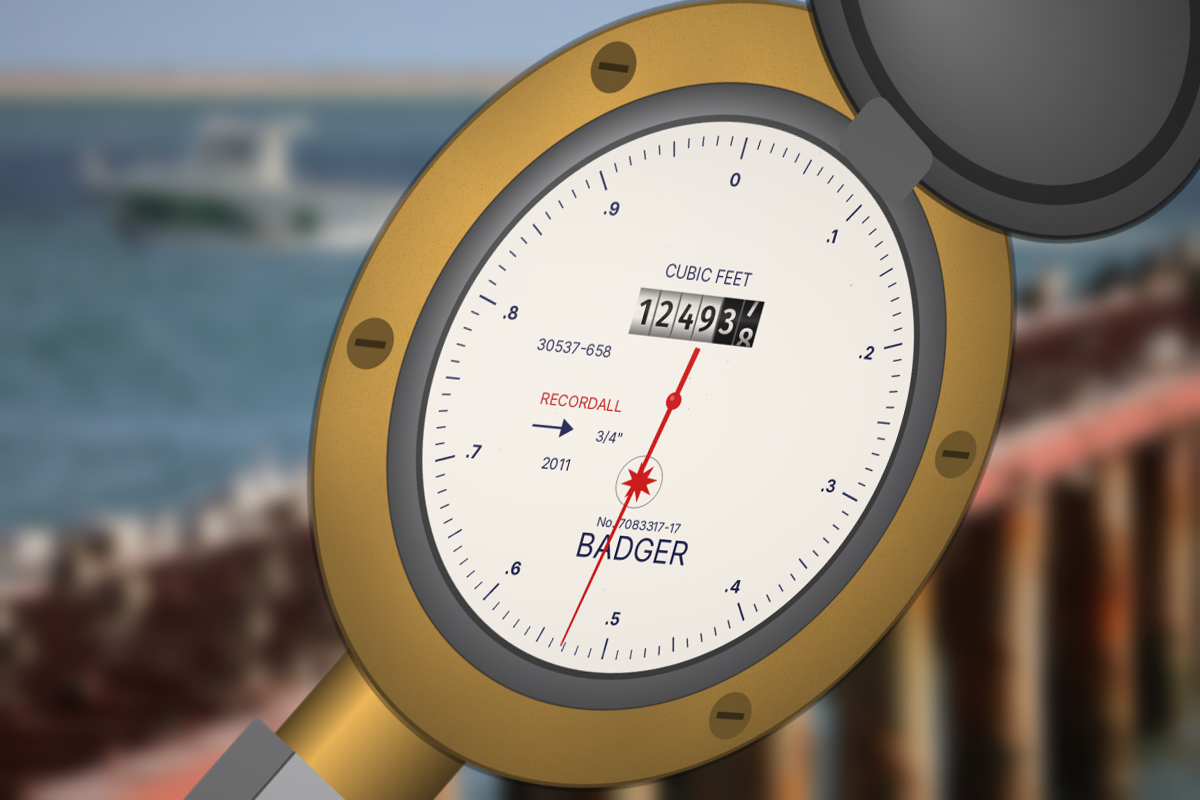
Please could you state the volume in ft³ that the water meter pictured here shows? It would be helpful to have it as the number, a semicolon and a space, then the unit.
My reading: 124937.53; ft³
